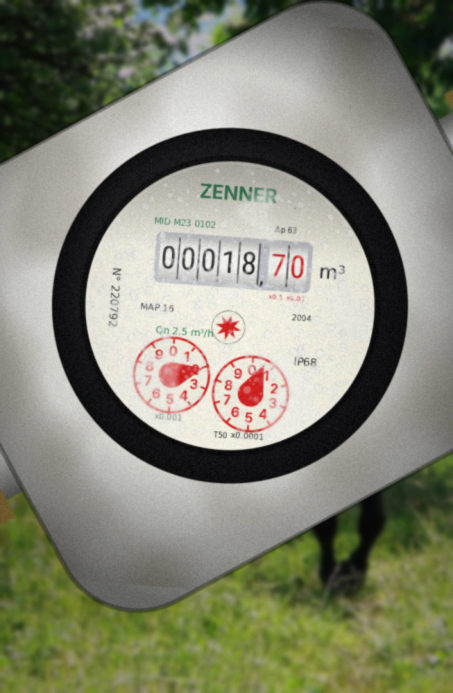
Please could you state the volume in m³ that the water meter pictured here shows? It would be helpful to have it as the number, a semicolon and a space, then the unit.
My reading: 18.7020; m³
